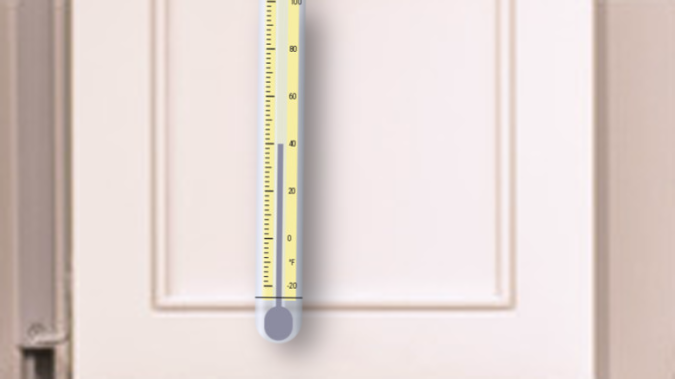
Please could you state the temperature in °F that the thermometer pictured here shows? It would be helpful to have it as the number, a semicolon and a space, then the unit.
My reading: 40; °F
